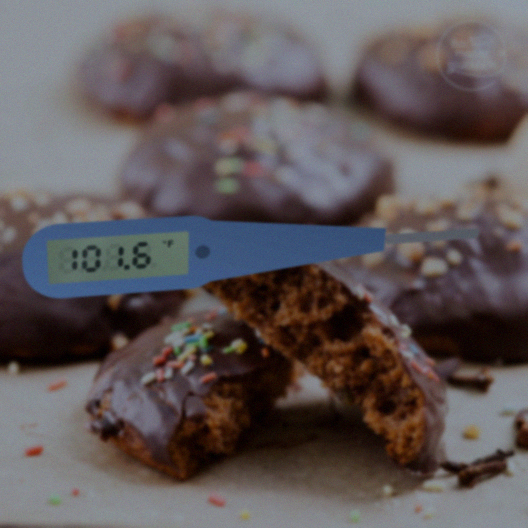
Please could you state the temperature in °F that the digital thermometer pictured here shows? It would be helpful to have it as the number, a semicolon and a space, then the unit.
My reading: 101.6; °F
